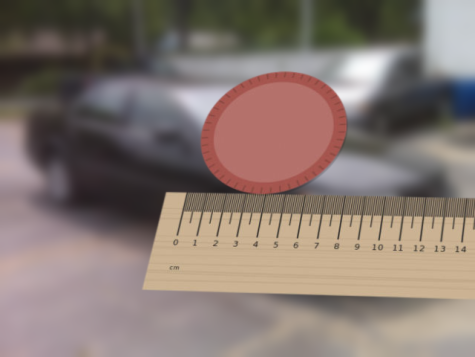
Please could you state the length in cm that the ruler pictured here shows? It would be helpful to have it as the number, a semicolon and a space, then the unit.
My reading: 7.5; cm
